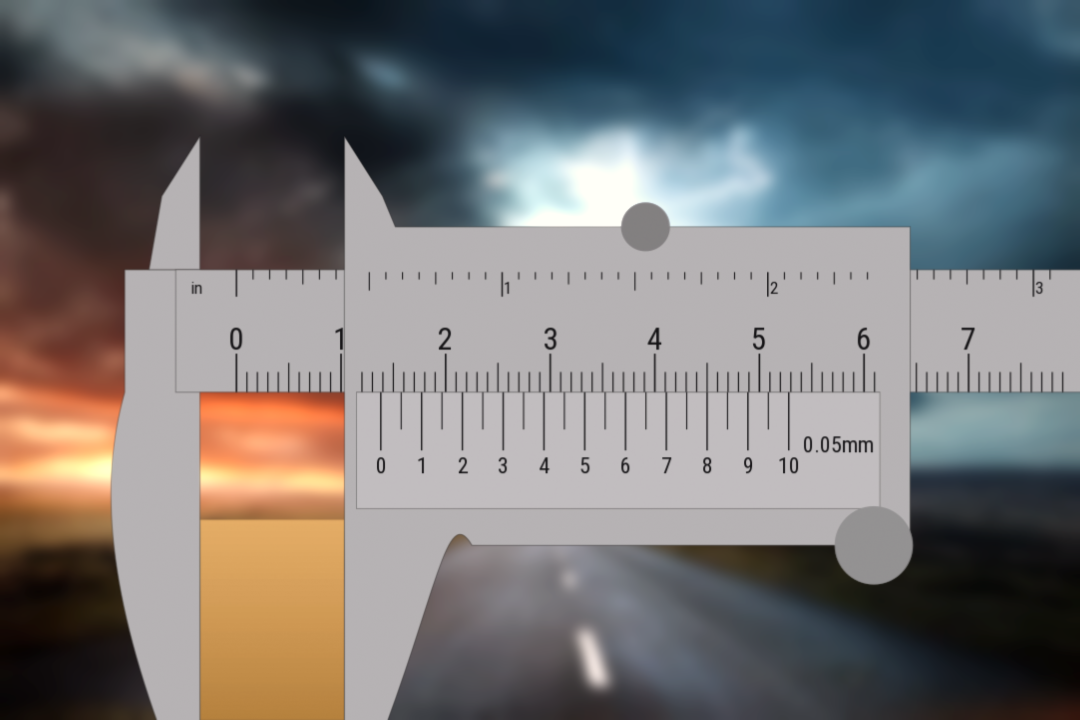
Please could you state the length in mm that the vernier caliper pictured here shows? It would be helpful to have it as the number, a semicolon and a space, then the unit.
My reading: 13.8; mm
